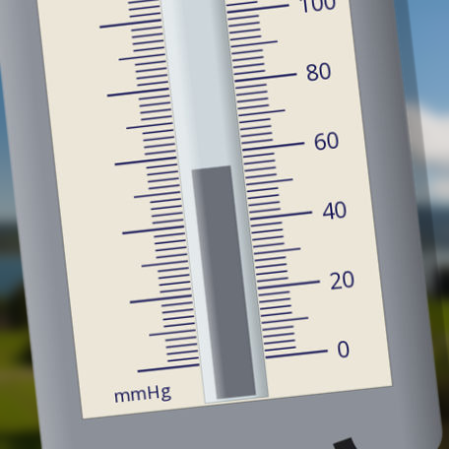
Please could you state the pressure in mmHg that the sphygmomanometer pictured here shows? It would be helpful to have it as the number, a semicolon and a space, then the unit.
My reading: 56; mmHg
